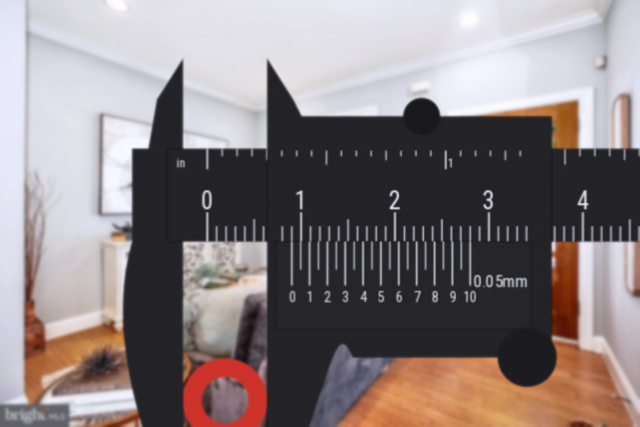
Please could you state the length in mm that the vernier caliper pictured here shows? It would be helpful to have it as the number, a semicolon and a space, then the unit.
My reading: 9.0; mm
